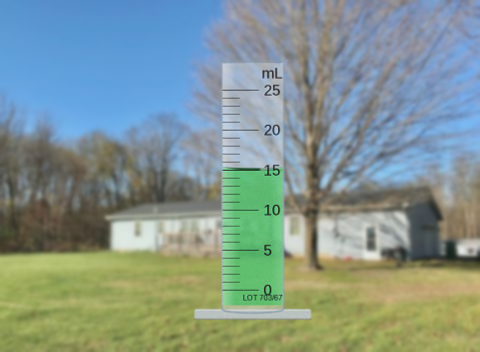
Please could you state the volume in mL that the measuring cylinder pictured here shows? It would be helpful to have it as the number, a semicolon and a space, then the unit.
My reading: 15; mL
